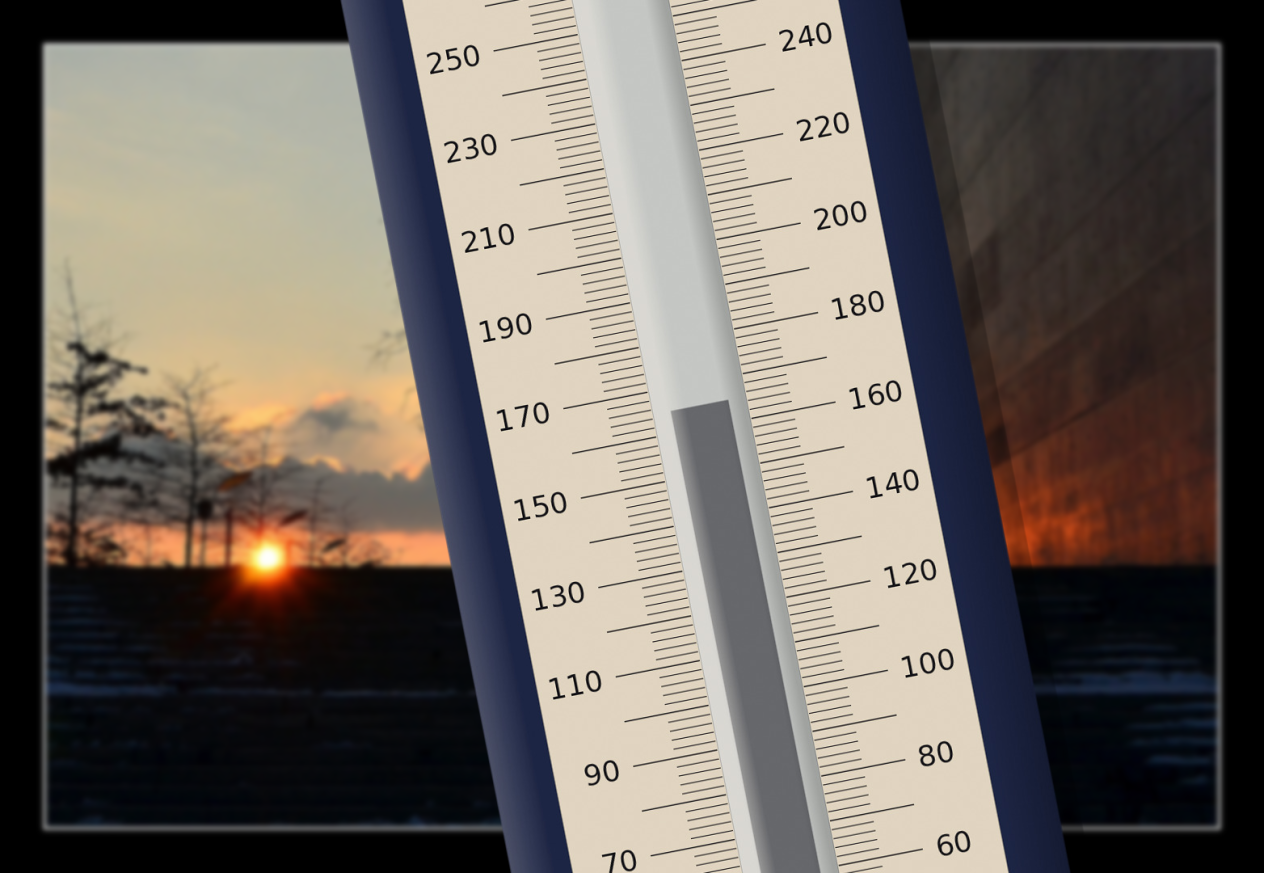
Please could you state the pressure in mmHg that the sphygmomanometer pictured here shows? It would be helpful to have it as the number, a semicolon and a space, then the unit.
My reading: 165; mmHg
